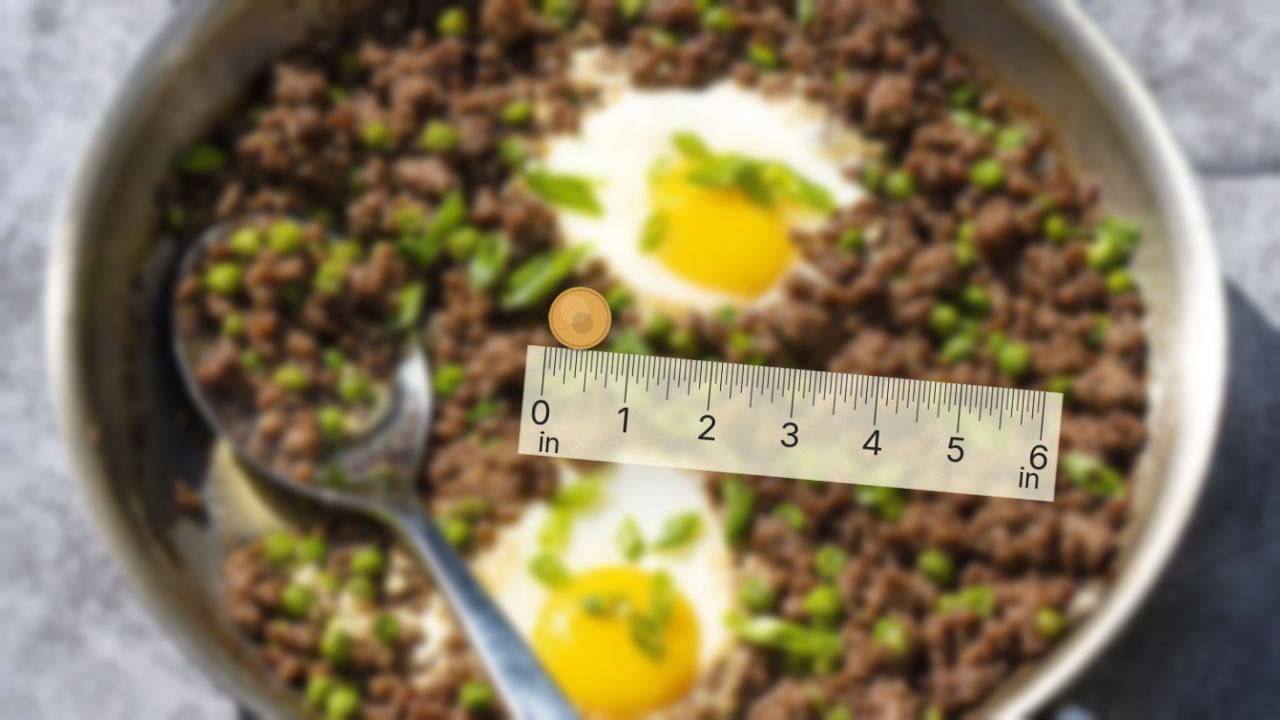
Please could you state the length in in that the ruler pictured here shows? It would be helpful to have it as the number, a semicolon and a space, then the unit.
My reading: 0.75; in
